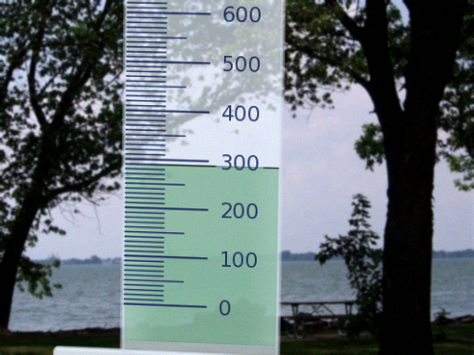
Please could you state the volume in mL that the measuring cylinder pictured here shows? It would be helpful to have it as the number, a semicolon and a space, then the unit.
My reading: 290; mL
